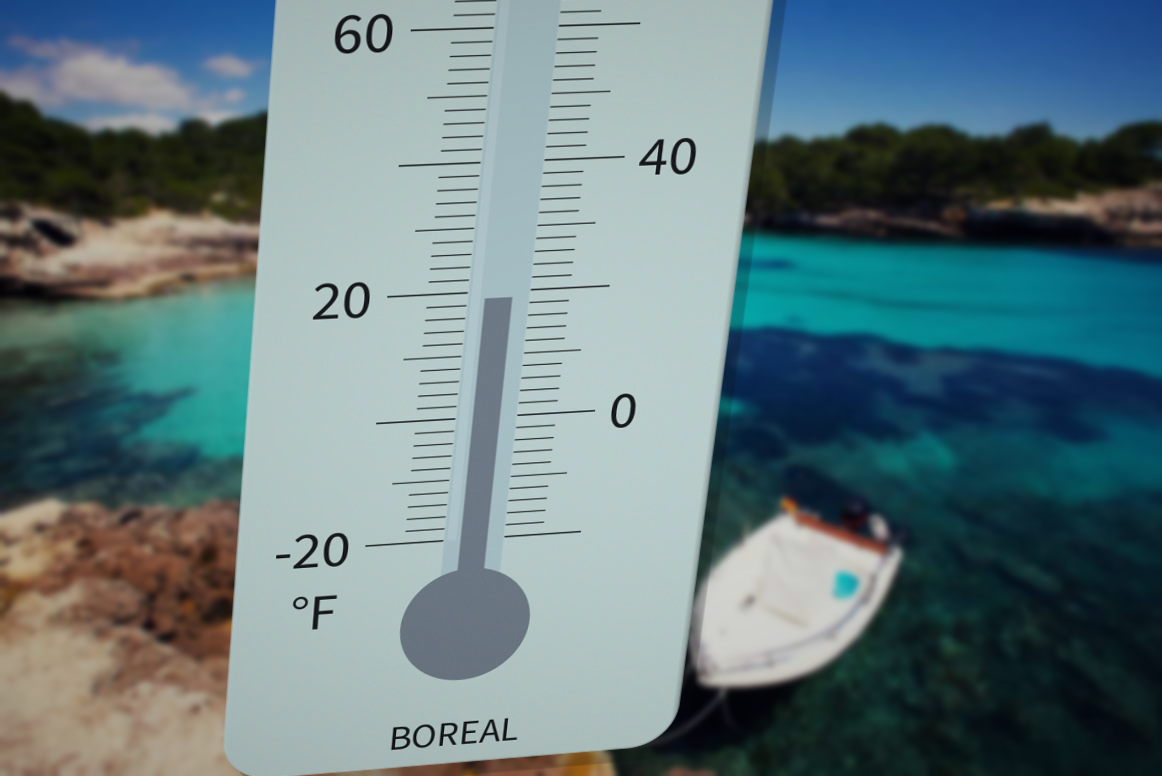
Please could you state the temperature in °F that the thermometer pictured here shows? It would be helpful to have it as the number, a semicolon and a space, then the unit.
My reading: 19; °F
